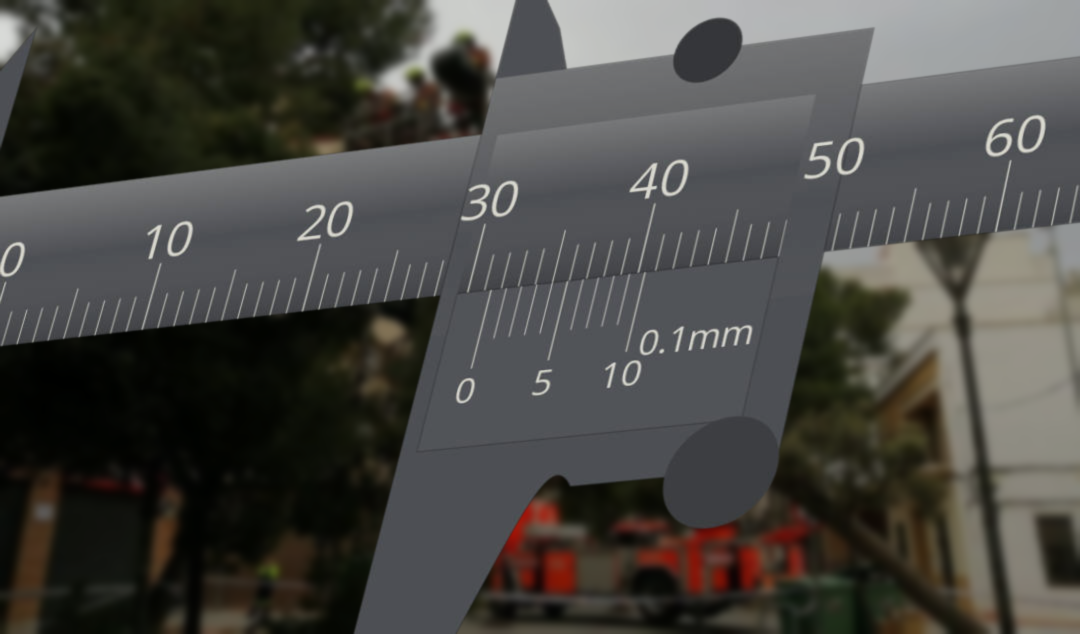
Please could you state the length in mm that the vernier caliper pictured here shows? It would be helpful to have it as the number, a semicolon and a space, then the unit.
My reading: 31.4; mm
